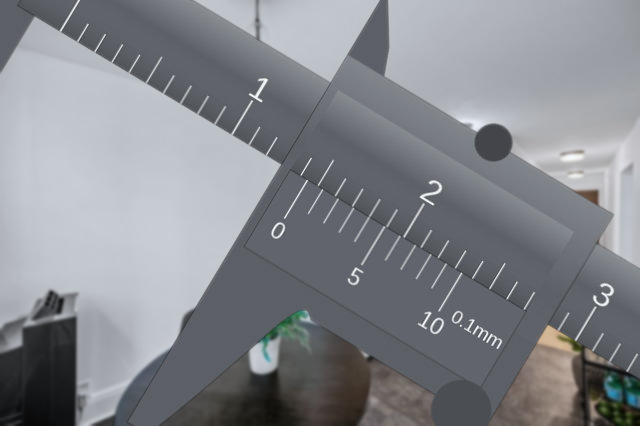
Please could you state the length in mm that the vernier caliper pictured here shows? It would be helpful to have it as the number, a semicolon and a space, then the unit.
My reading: 14.4; mm
